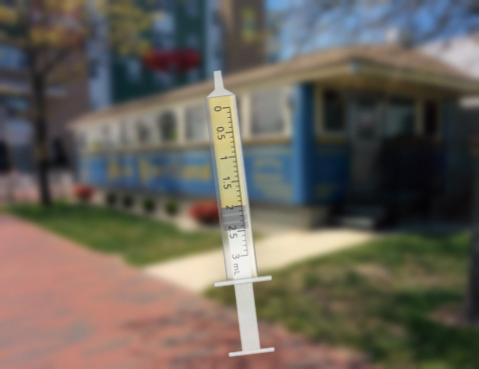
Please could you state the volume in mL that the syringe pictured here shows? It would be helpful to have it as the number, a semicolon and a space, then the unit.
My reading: 2; mL
